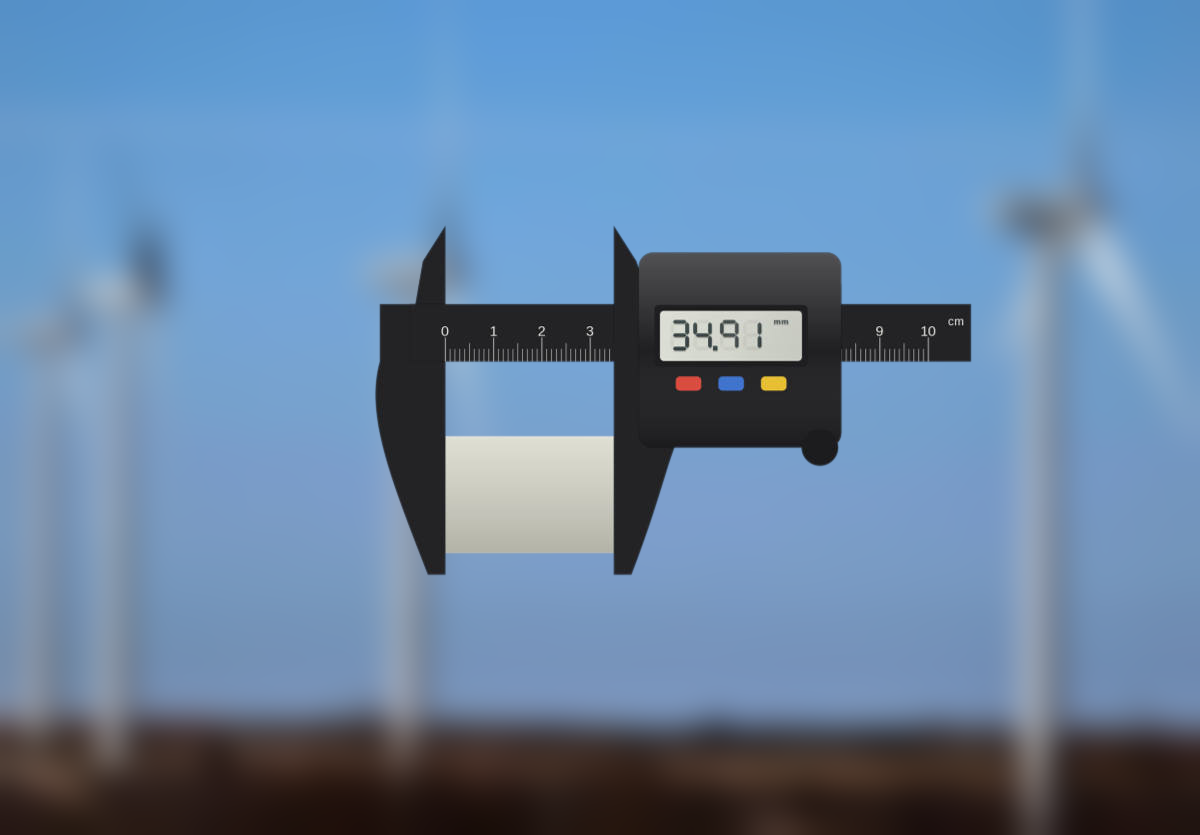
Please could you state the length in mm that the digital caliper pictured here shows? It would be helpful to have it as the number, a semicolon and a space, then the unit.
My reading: 34.91; mm
